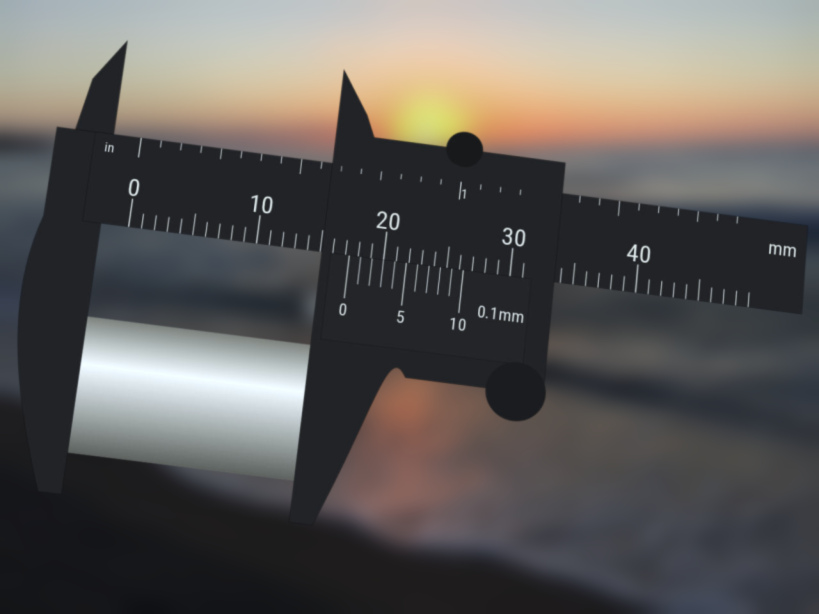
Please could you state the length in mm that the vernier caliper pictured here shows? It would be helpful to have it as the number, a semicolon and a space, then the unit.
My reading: 17.3; mm
